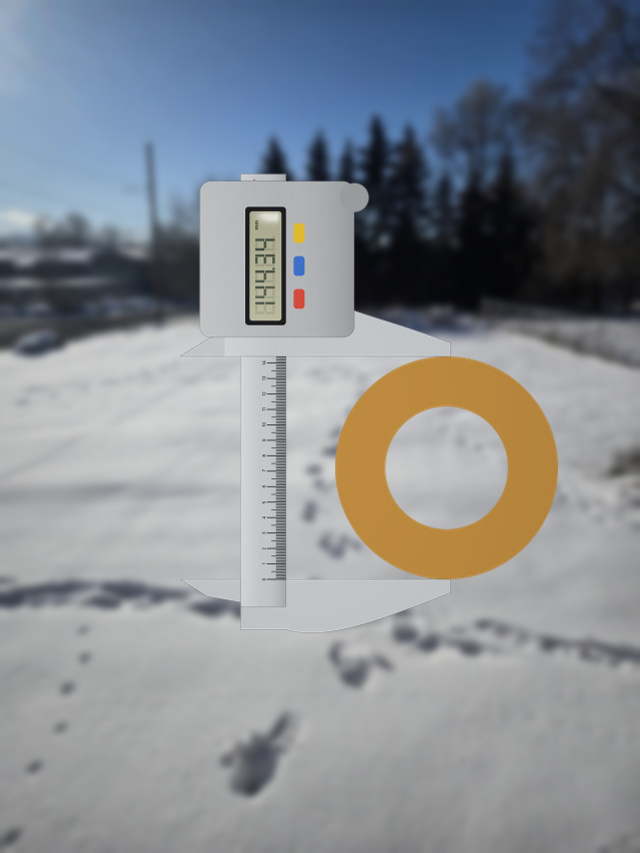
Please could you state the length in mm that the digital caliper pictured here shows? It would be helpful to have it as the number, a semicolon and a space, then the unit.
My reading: 144.34; mm
